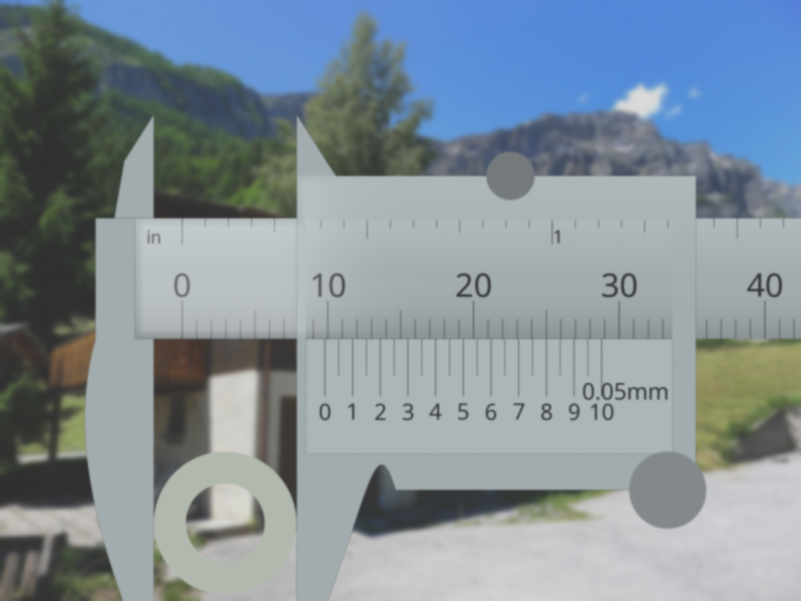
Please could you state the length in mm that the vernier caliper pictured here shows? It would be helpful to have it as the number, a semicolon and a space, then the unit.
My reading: 9.8; mm
